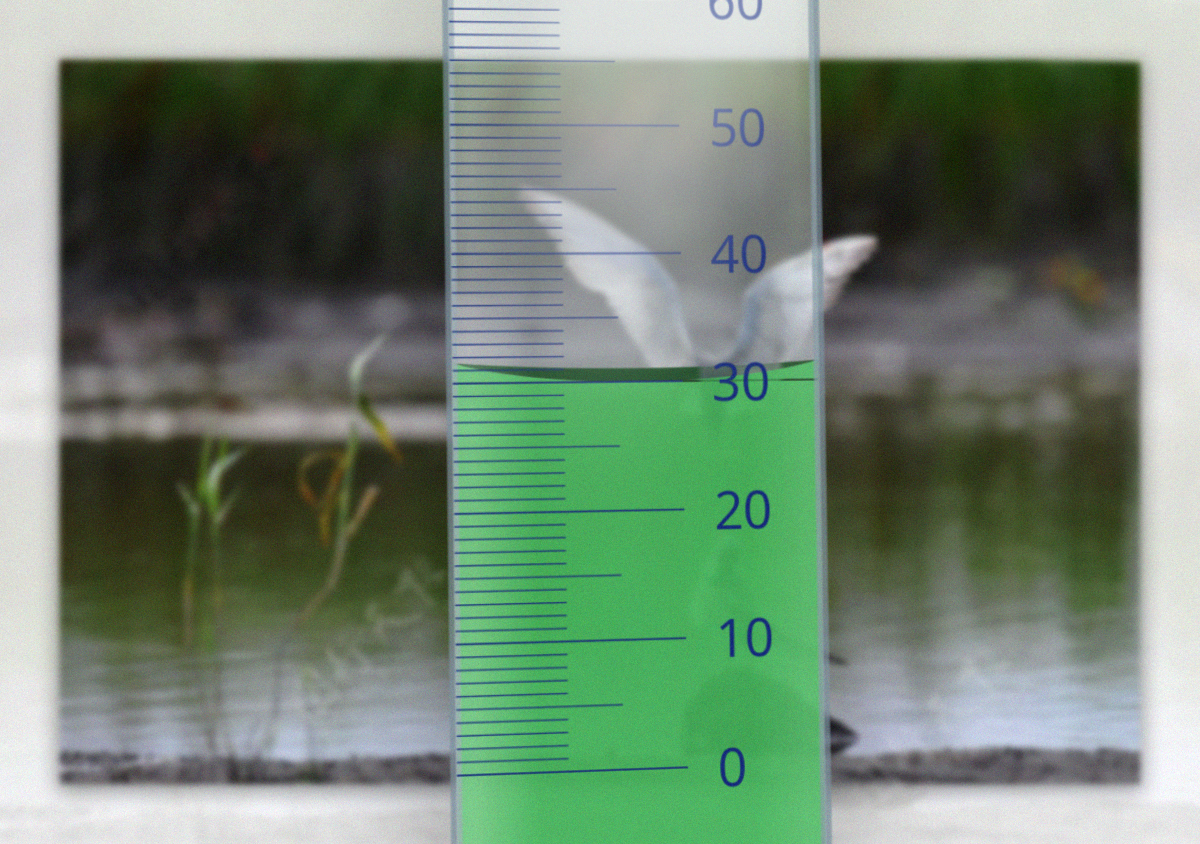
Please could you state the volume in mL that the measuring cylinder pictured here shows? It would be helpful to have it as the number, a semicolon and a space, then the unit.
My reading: 30; mL
